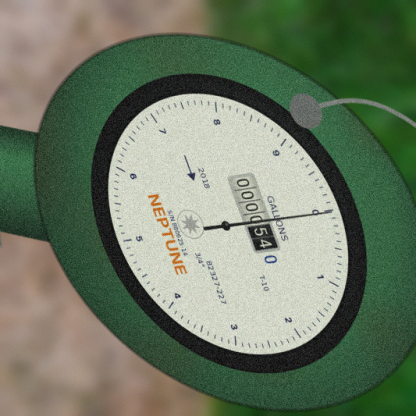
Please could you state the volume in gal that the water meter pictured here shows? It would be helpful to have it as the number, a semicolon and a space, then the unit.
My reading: 540.0; gal
